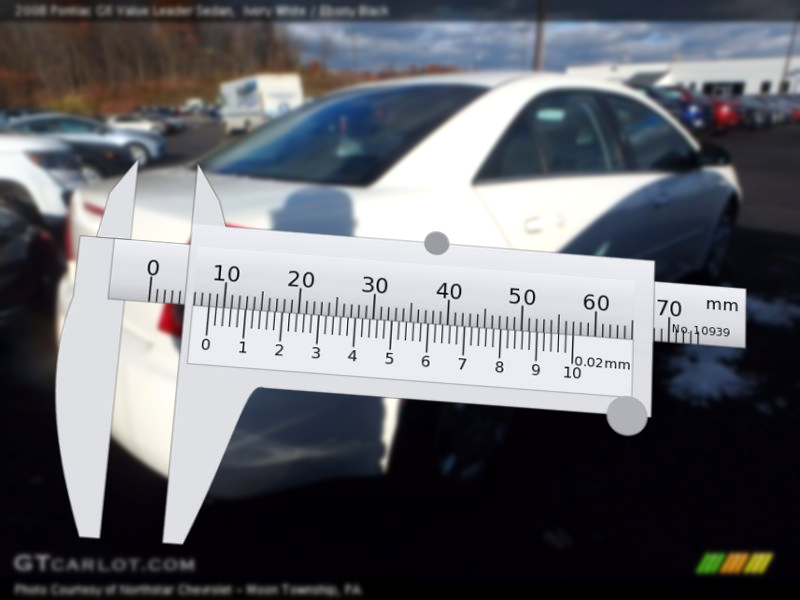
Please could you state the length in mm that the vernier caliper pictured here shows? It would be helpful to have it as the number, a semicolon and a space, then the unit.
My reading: 8.0; mm
